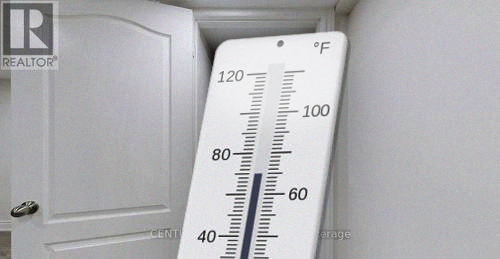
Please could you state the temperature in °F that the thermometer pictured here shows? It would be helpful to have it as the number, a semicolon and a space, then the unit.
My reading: 70; °F
